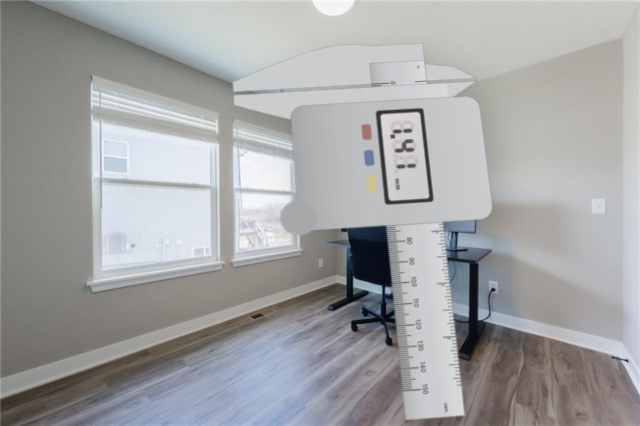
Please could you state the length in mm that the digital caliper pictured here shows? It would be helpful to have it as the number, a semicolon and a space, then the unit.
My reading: 1.41; mm
